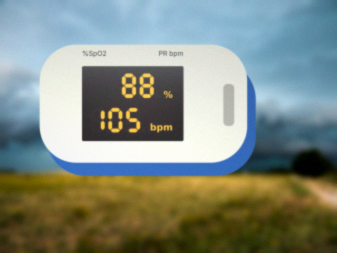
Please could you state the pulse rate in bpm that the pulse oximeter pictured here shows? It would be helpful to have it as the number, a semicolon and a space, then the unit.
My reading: 105; bpm
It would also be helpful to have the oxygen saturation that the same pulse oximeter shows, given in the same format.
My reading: 88; %
